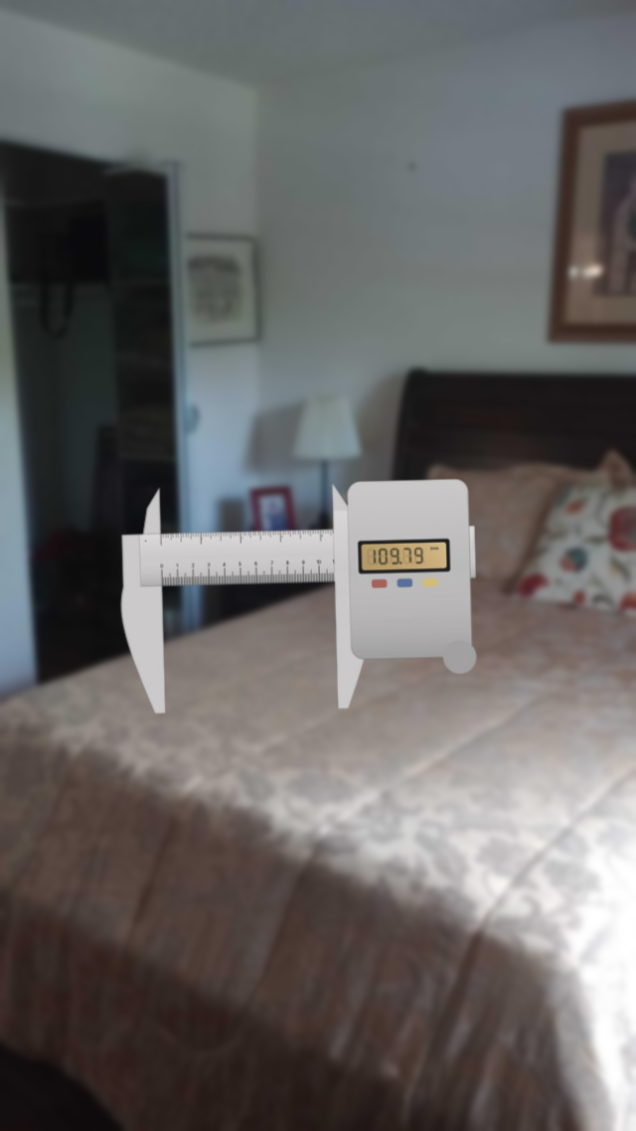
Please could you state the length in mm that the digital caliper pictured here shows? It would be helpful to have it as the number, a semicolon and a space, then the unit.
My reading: 109.79; mm
